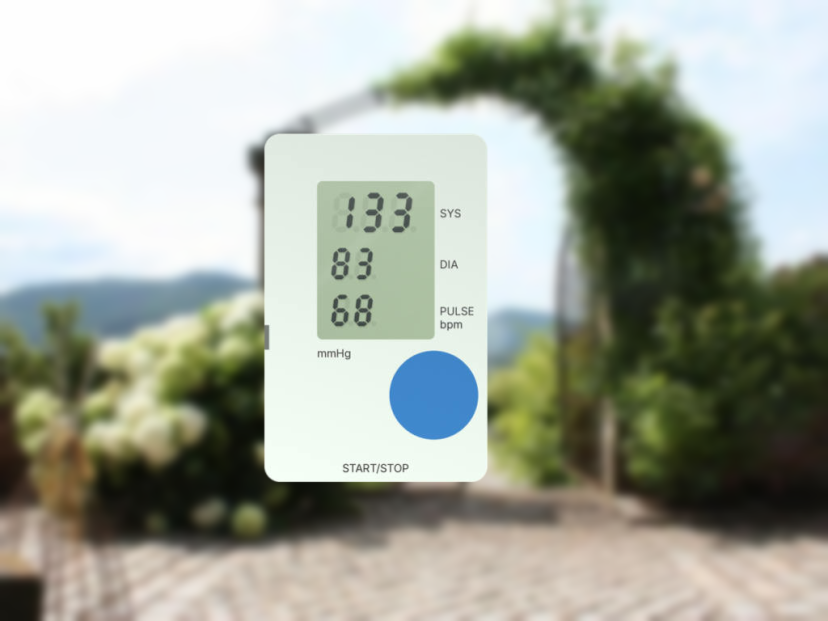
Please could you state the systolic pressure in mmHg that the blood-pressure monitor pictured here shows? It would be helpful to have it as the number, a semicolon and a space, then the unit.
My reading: 133; mmHg
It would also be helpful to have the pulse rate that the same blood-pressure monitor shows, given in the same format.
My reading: 68; bpm
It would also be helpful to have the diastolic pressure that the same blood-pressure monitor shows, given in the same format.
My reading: 83; mmHg
